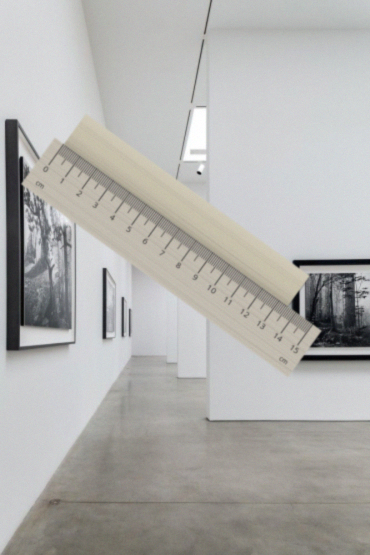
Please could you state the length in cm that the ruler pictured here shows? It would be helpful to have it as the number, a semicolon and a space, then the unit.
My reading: 13.5; cm
